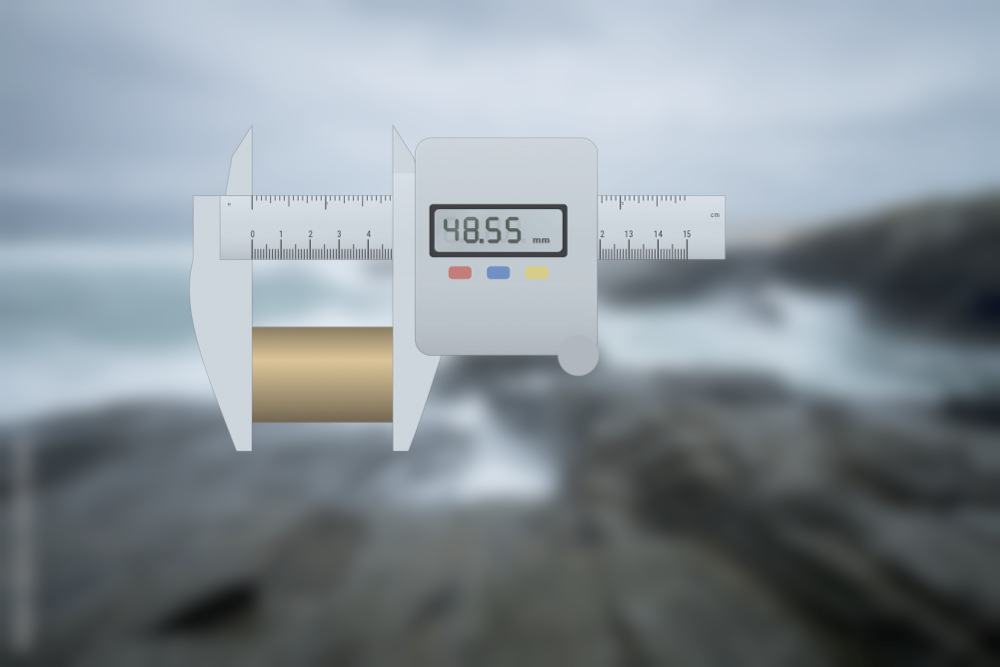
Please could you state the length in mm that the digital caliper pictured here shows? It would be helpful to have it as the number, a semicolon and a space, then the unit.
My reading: 48.55; mm
